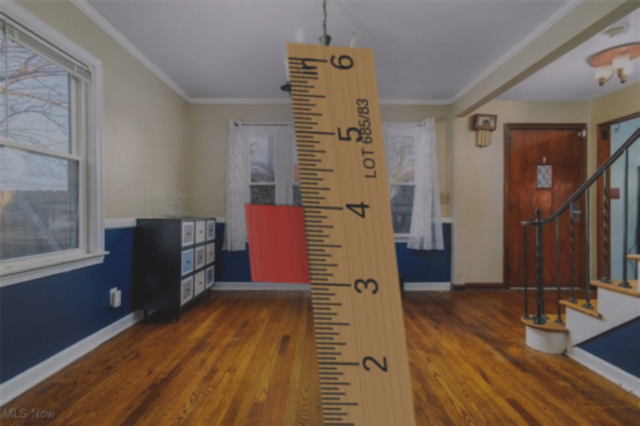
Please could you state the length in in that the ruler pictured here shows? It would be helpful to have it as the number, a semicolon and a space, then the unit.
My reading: 1; in
